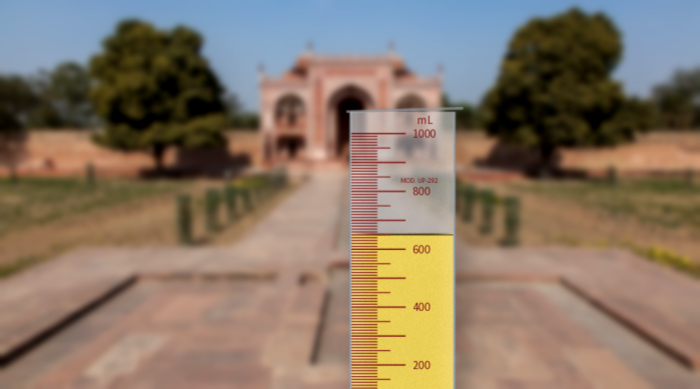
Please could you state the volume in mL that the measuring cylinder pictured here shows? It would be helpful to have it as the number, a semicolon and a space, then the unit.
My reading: 650; mL
